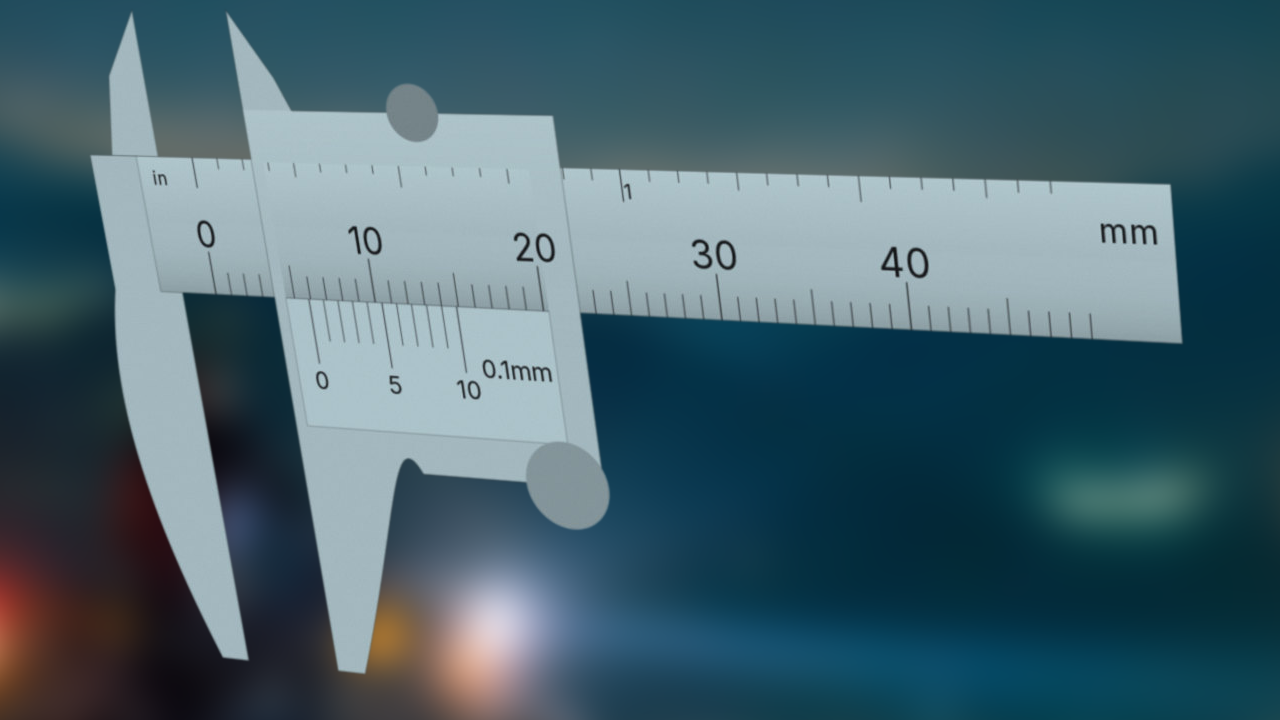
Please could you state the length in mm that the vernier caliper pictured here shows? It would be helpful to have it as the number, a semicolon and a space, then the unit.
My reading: 5.9; mm
